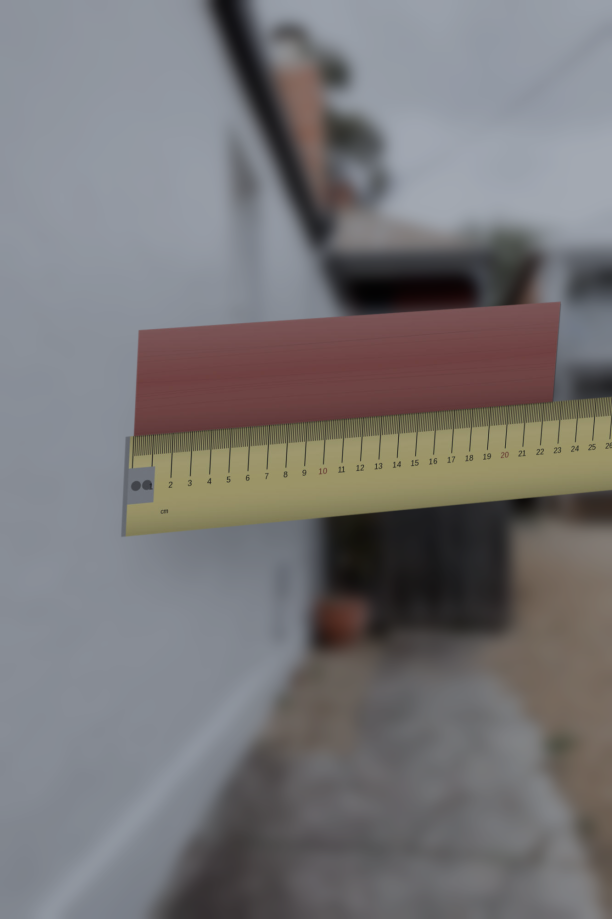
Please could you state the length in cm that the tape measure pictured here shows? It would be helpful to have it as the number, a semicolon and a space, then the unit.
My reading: 22.5; cm
